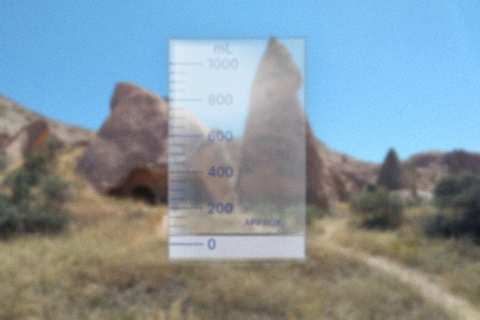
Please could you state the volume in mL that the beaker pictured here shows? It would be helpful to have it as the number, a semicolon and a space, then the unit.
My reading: 50; mL
